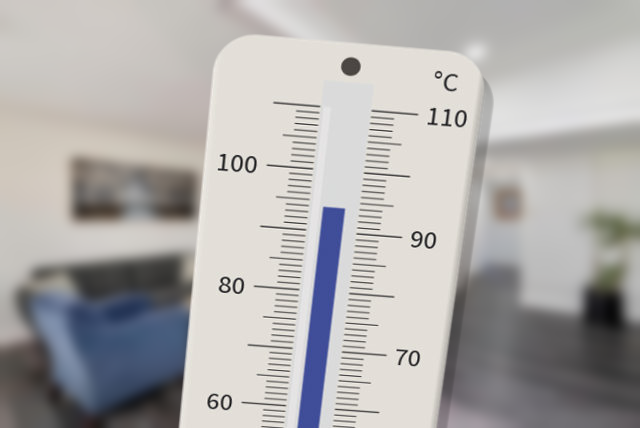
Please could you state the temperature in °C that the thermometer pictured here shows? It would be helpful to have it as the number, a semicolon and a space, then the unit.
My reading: 94; °C
